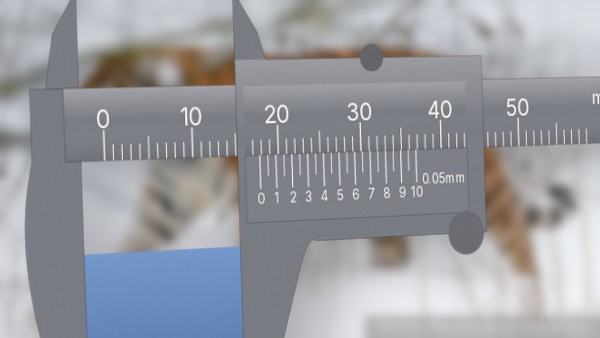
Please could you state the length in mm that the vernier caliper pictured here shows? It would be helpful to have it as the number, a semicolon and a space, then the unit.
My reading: 17.8; mm
